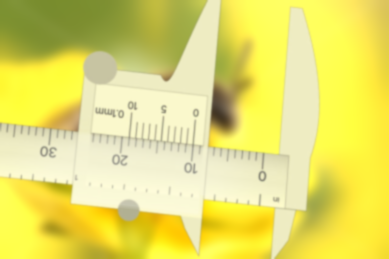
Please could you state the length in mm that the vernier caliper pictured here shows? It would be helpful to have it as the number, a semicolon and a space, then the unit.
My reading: 10.0; mm
